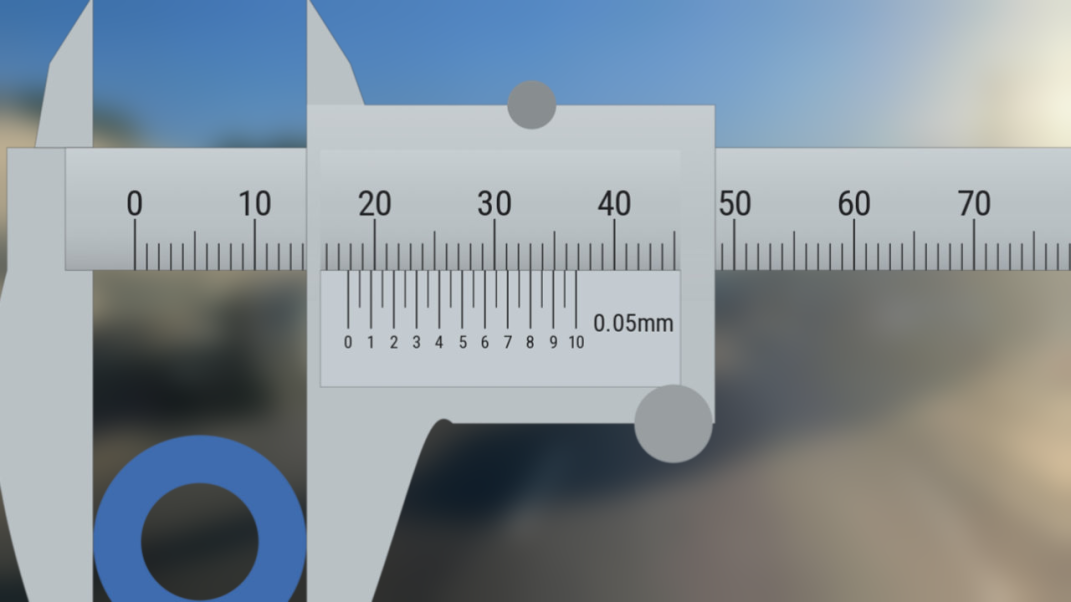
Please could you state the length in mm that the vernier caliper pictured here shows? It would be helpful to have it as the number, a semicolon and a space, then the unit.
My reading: 17.8; mm
